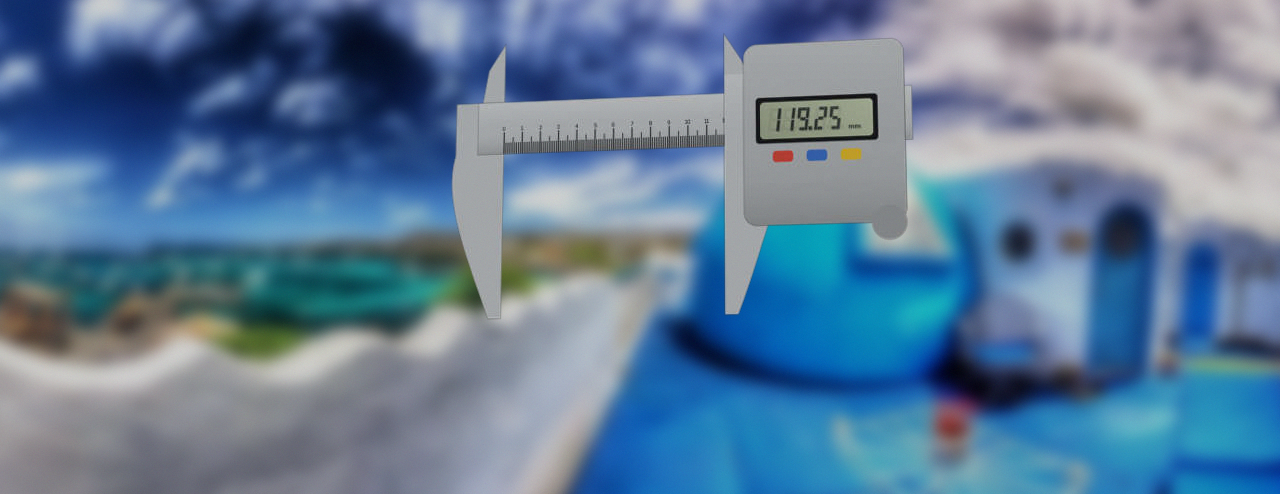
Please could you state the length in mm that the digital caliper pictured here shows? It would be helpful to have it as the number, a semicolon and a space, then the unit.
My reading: 119.25; mm
